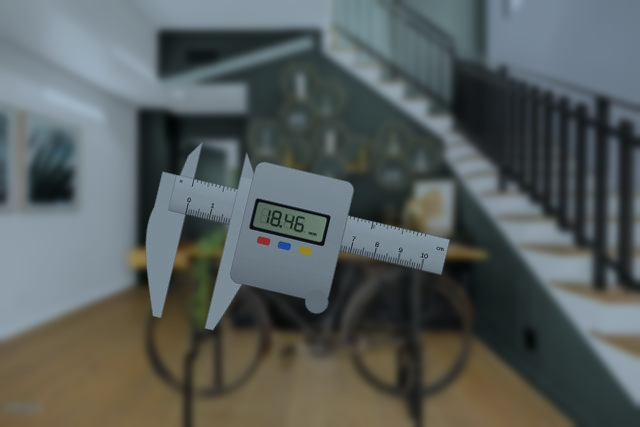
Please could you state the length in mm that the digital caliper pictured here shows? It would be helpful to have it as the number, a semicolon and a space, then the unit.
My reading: 18.46; mm
